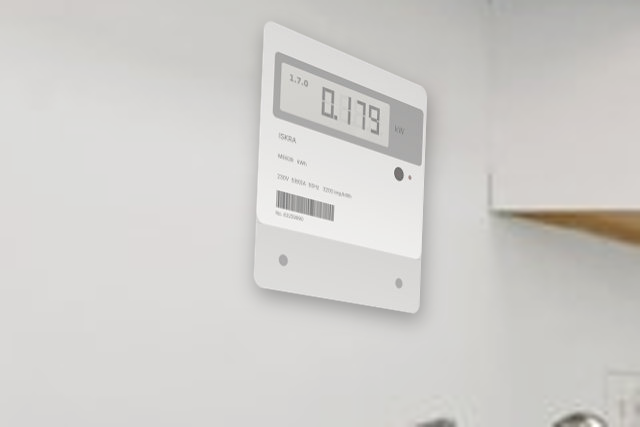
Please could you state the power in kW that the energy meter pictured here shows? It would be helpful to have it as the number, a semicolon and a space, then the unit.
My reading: 0.179; kW
